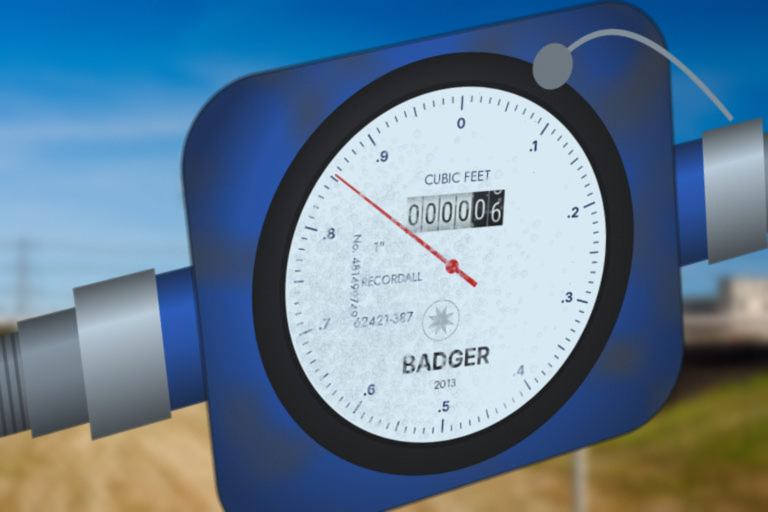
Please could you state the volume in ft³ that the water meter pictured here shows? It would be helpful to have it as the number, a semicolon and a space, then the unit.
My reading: 5.85; ft³
